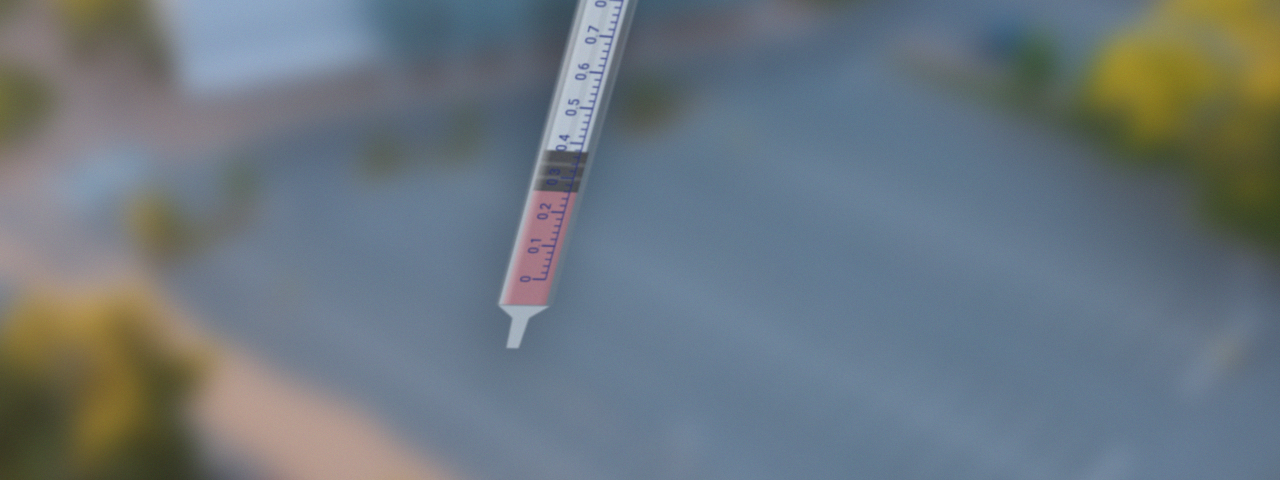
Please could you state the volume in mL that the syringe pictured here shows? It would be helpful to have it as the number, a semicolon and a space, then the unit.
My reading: 0.26; mL
